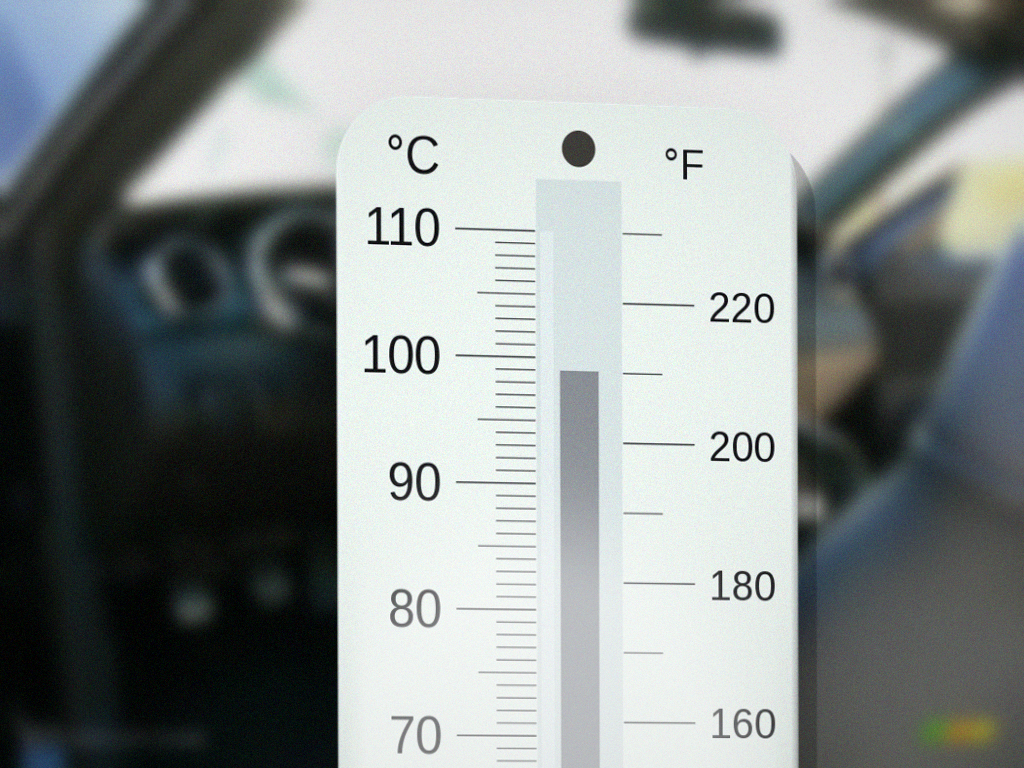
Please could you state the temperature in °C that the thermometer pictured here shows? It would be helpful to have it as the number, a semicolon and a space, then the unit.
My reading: 99; °C
